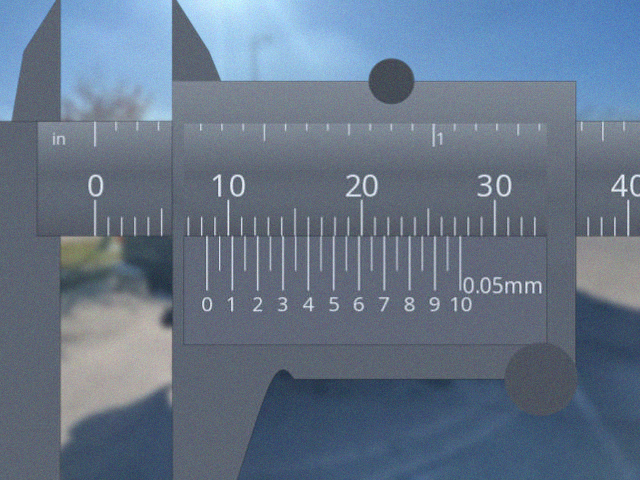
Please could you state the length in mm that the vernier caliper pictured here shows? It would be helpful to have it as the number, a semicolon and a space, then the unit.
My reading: 8.4; mm
